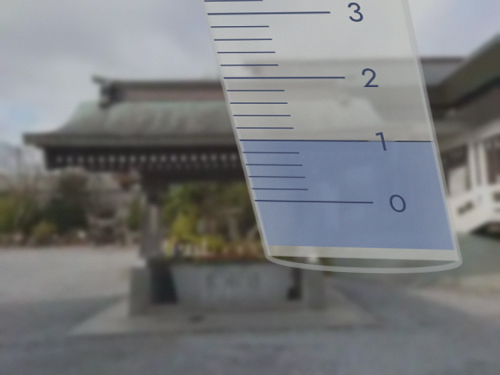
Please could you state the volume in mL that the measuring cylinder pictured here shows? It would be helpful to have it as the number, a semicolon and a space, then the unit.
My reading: 1; mL
